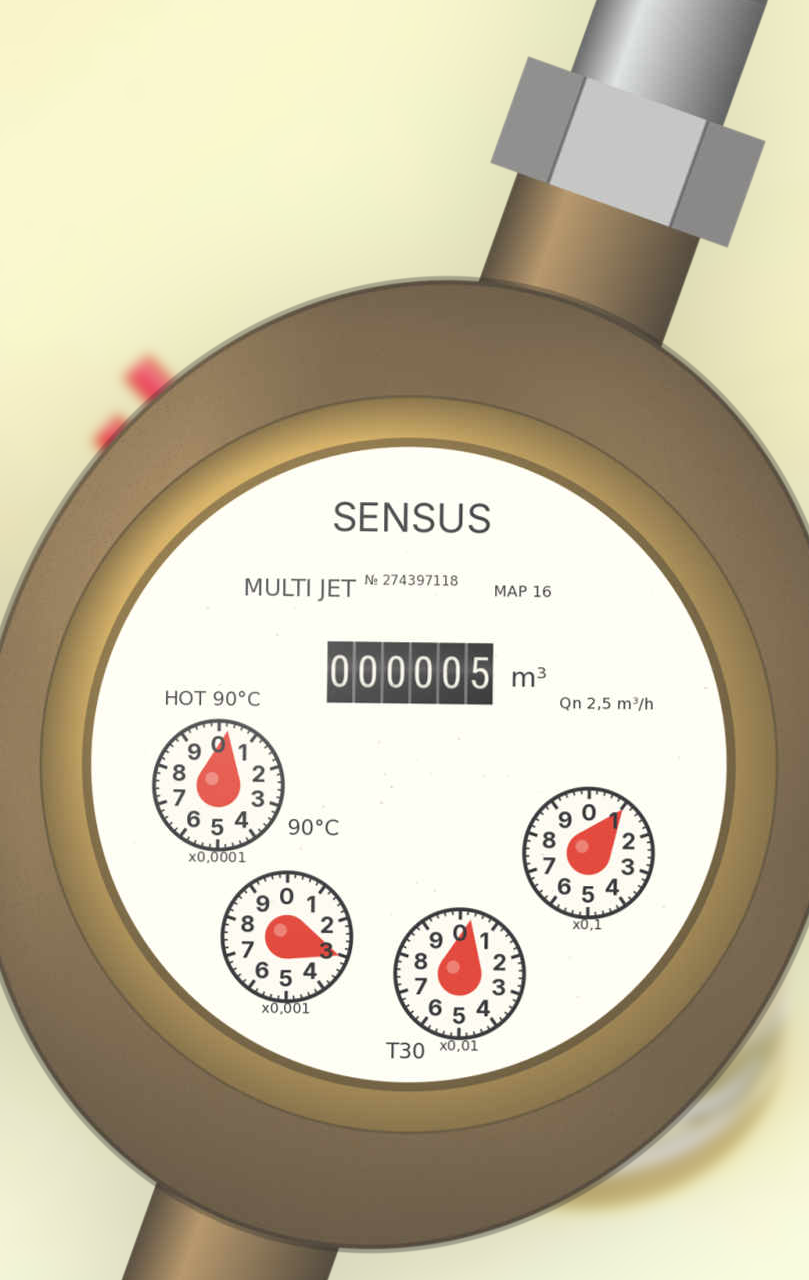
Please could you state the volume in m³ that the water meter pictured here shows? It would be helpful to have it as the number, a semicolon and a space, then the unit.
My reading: 5.1030; m³
